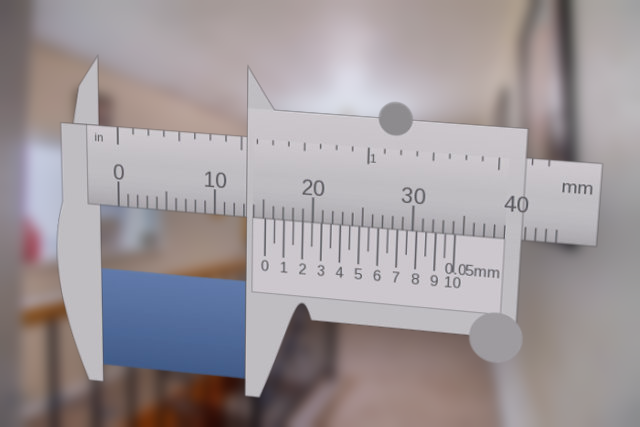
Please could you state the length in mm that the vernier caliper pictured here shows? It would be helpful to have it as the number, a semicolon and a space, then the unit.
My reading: 15.2; mm
